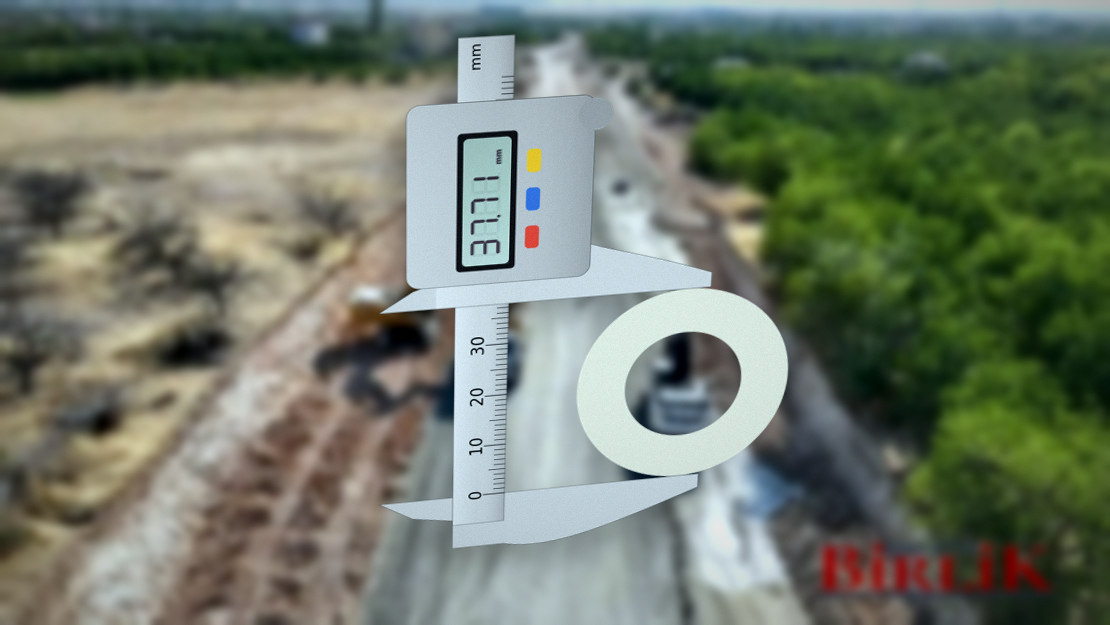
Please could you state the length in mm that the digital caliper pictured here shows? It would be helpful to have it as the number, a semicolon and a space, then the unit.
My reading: 37.71; mm
